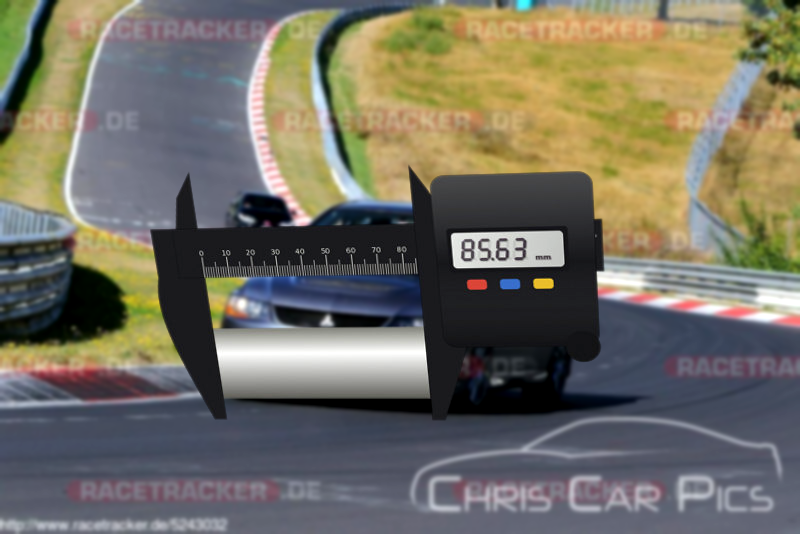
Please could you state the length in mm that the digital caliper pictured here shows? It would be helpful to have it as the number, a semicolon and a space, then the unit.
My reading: 85.63; mm
